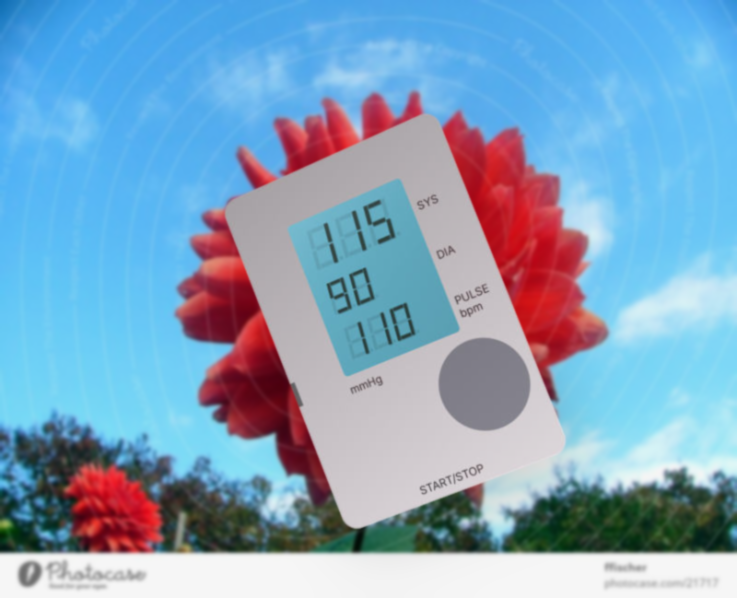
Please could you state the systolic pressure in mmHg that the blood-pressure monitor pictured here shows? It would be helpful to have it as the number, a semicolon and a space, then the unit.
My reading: 115; mmHg
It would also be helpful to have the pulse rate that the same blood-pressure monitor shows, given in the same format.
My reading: 110; bpm
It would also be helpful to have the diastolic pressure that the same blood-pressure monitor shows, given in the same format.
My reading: 90; mmHg
